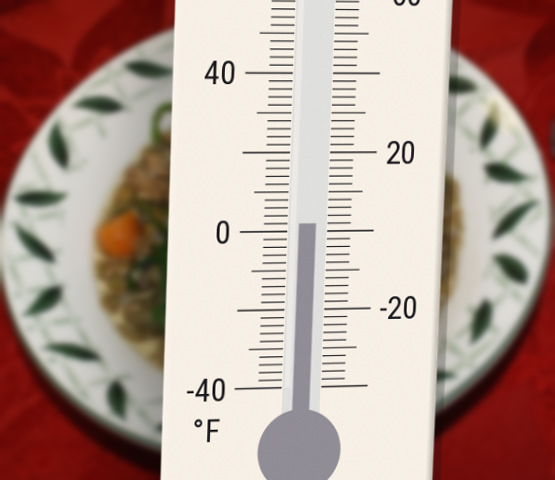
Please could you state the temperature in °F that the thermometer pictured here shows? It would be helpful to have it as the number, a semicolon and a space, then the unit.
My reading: 2; °F
